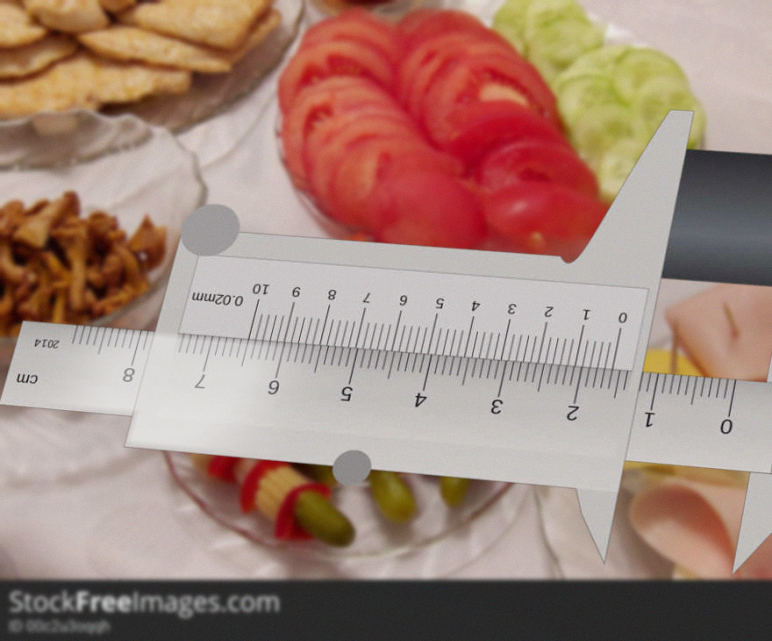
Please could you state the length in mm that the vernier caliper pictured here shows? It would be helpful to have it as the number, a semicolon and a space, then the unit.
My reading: 16.0; mm
